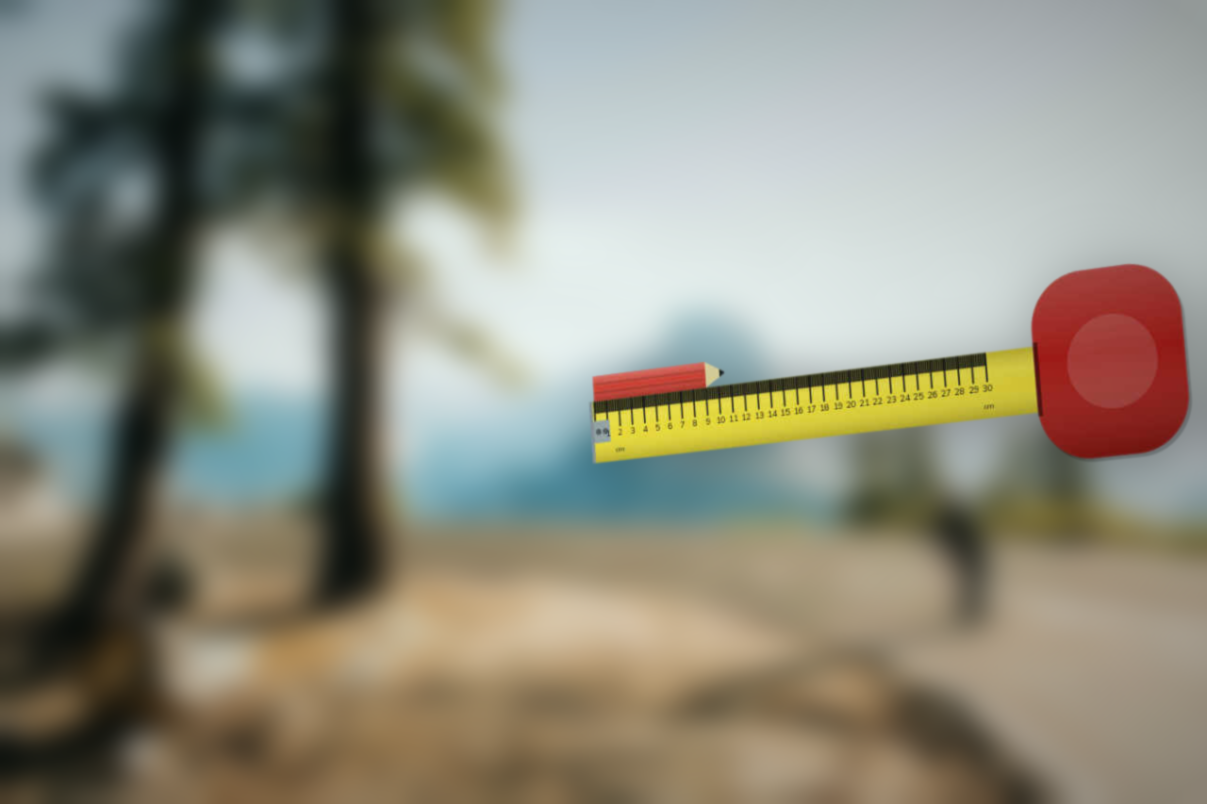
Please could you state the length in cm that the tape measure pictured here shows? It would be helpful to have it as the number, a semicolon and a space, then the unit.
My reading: 10.5; cm
